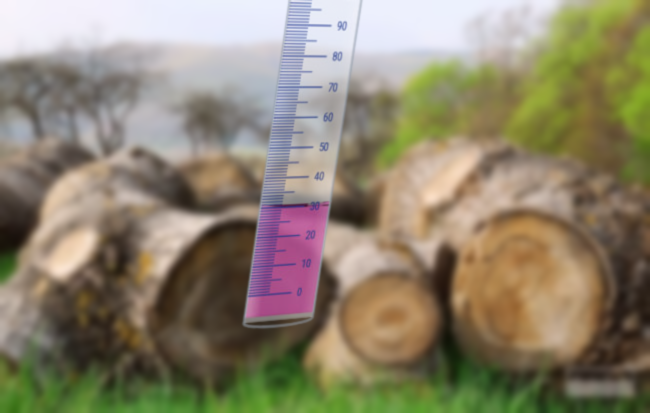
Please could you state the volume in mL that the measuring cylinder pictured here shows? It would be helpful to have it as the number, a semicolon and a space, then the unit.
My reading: 30; mL
